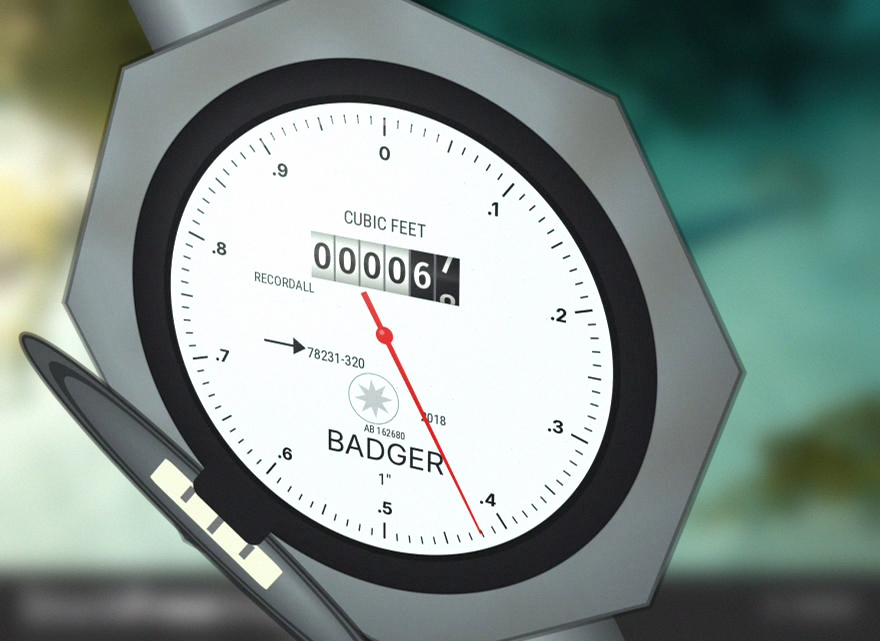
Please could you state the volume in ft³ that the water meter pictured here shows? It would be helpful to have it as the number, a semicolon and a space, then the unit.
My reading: 67.42; ft³
